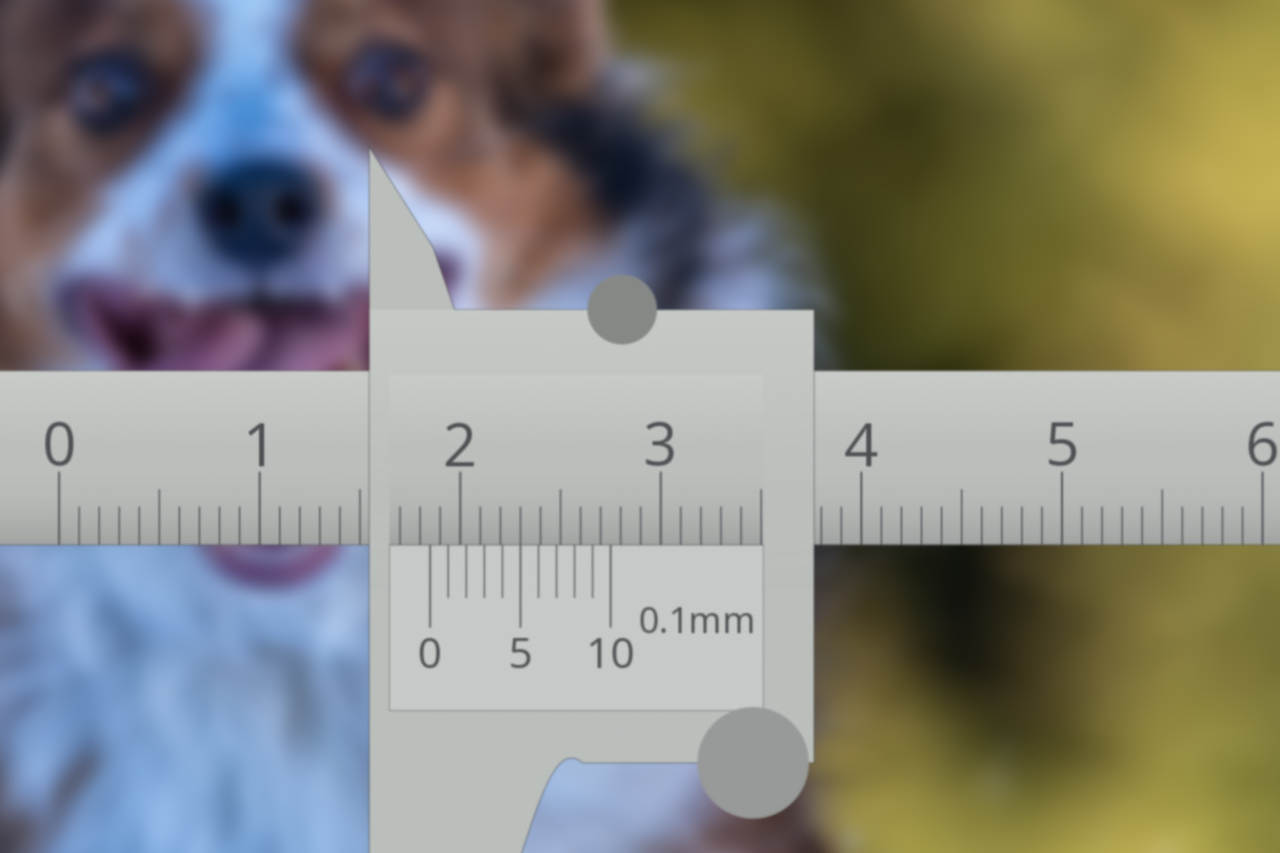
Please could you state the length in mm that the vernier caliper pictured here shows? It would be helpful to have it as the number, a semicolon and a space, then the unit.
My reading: 18.5; mm
